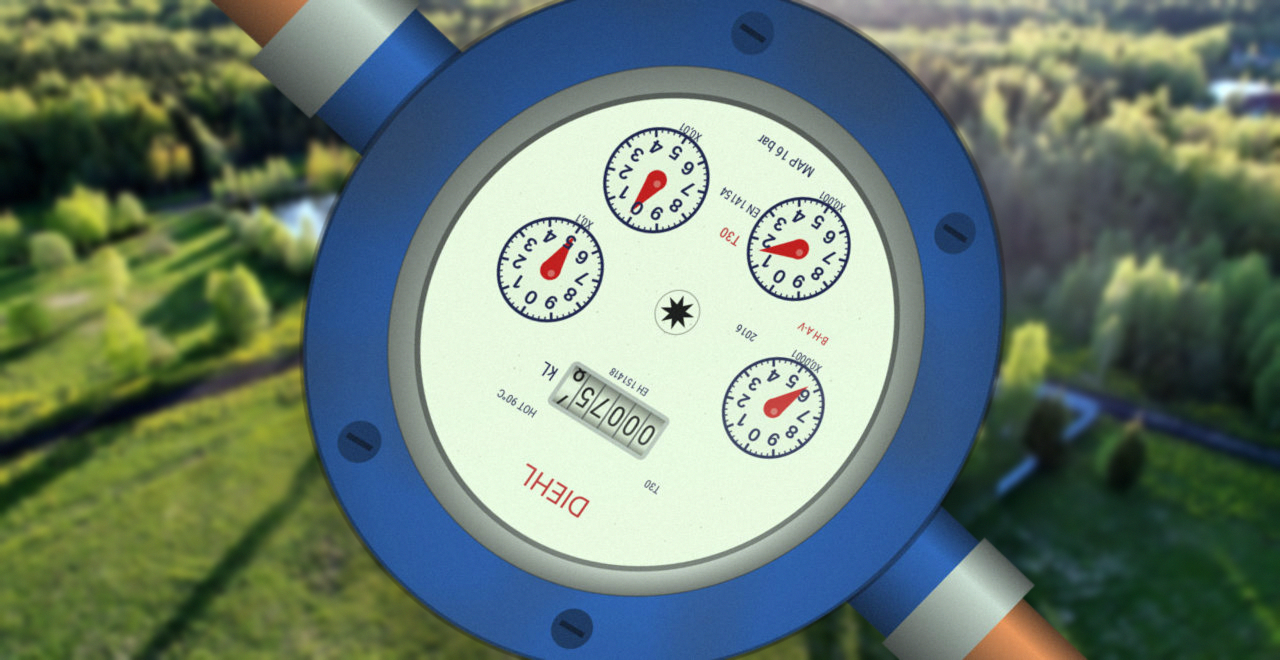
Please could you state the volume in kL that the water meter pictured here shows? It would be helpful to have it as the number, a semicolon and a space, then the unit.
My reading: 757.5015; kL
